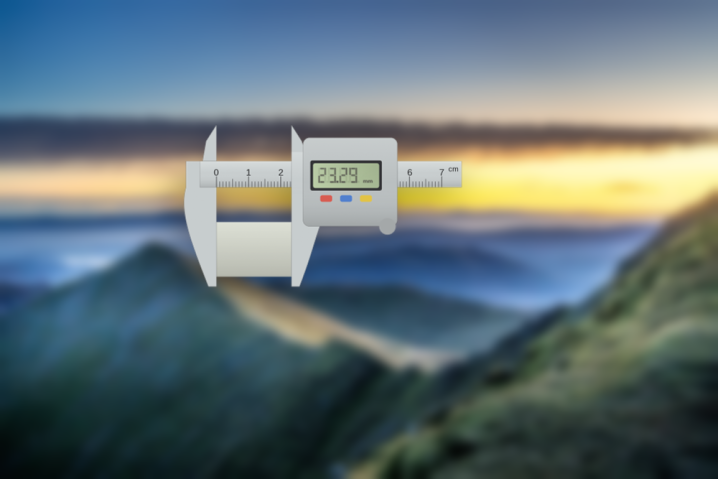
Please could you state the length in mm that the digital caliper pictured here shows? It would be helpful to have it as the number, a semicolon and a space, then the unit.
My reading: 23.29; mm
